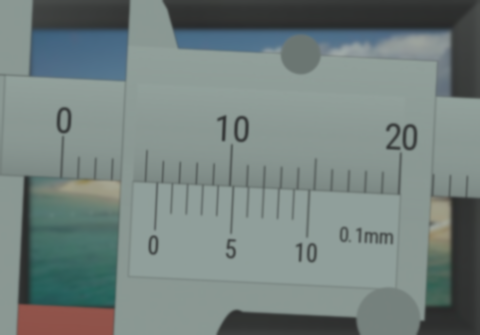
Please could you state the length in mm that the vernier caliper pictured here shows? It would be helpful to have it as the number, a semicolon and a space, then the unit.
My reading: 5.7; mm
